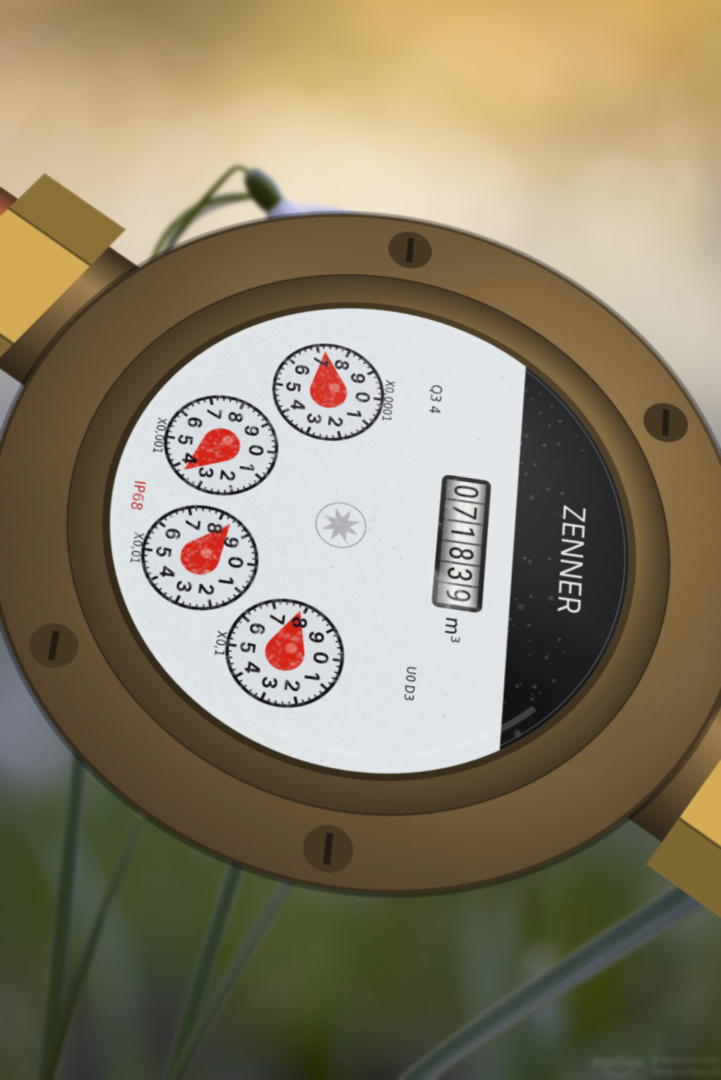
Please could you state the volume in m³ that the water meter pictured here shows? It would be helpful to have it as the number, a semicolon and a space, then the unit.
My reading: 71839.7837; m³
